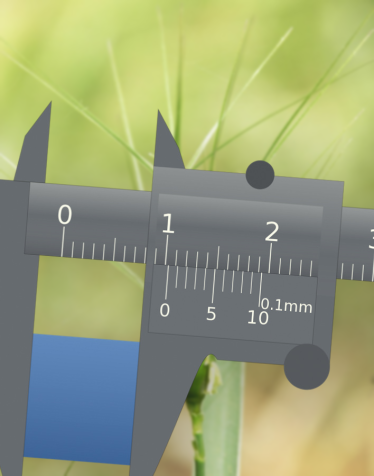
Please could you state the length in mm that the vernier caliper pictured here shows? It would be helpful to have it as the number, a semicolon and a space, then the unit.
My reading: 10.3; mm
